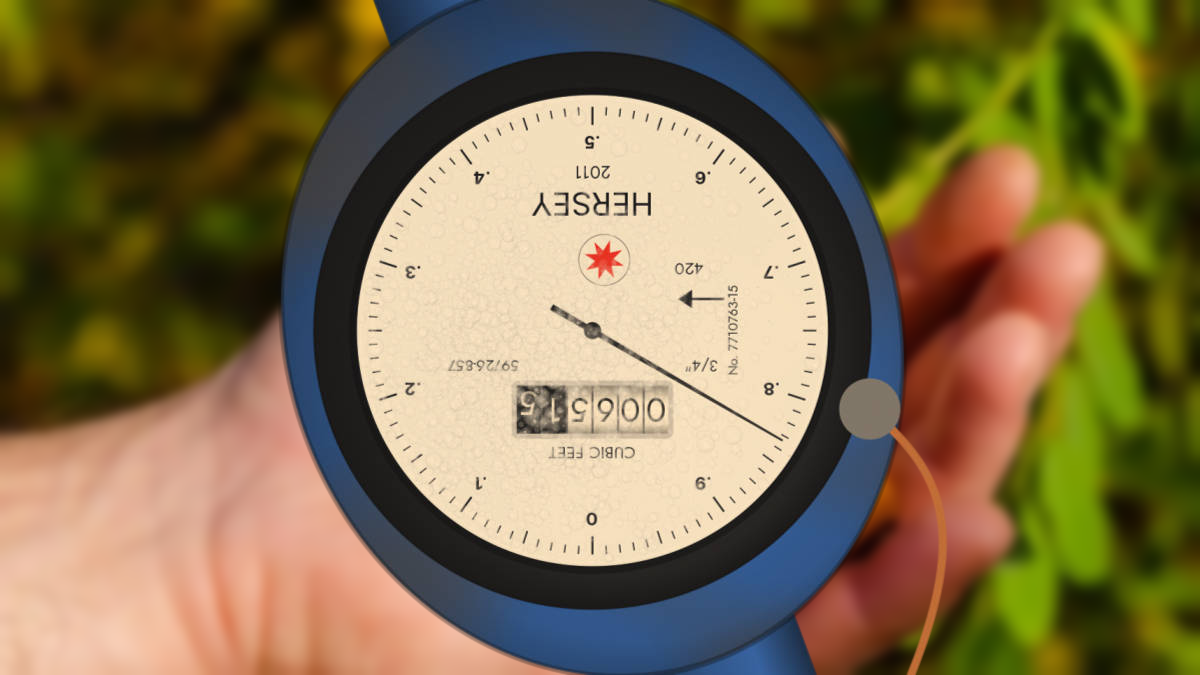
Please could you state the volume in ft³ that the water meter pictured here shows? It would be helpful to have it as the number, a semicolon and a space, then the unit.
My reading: 6514.83; ft³
